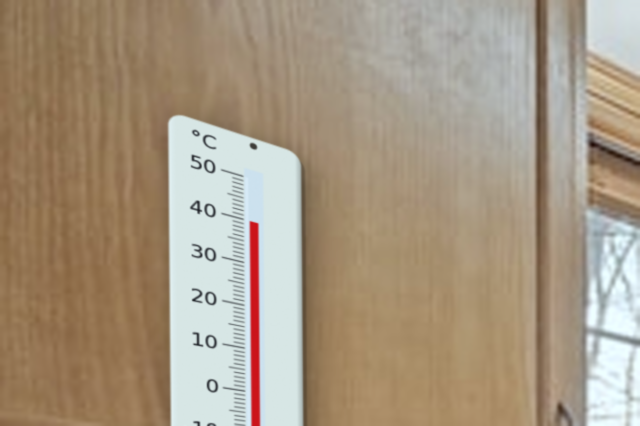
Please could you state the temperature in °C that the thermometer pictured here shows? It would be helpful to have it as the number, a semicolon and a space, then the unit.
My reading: 40; °C
